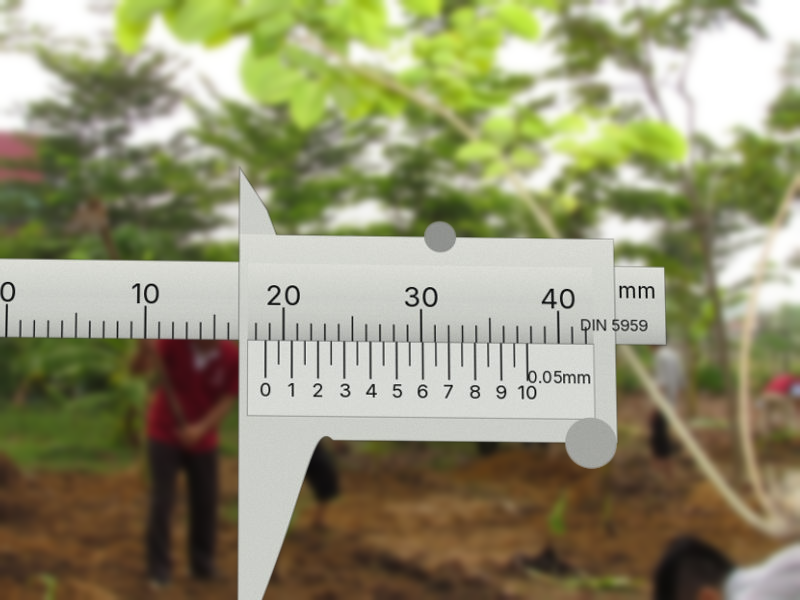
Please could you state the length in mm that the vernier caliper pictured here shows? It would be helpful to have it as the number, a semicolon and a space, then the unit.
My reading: 18.7; mm
